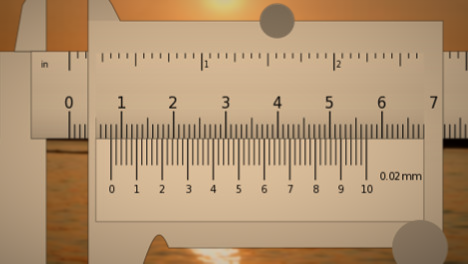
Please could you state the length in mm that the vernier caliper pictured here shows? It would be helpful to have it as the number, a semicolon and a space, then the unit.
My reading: 8.0; mm
